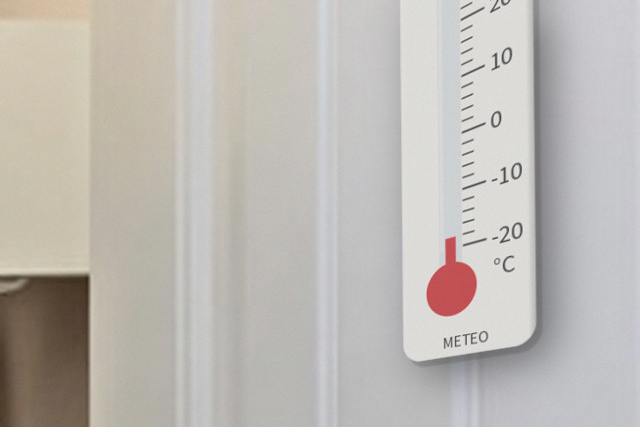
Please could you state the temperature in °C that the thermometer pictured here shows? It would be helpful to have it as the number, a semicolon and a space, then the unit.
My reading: -18; °C
